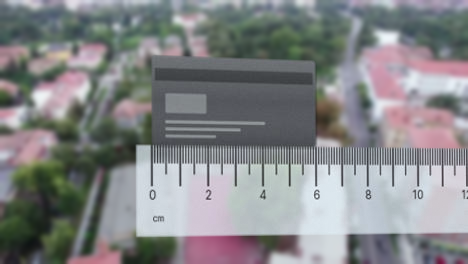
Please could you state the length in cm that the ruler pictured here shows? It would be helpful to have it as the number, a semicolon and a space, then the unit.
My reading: 6; cm
